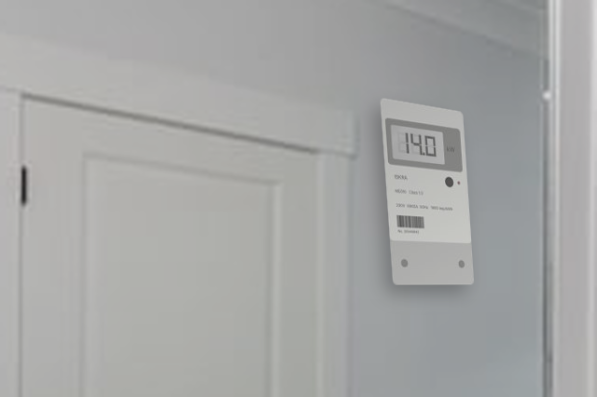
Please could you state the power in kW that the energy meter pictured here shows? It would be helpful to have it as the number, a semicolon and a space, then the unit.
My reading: 14.0; kW
